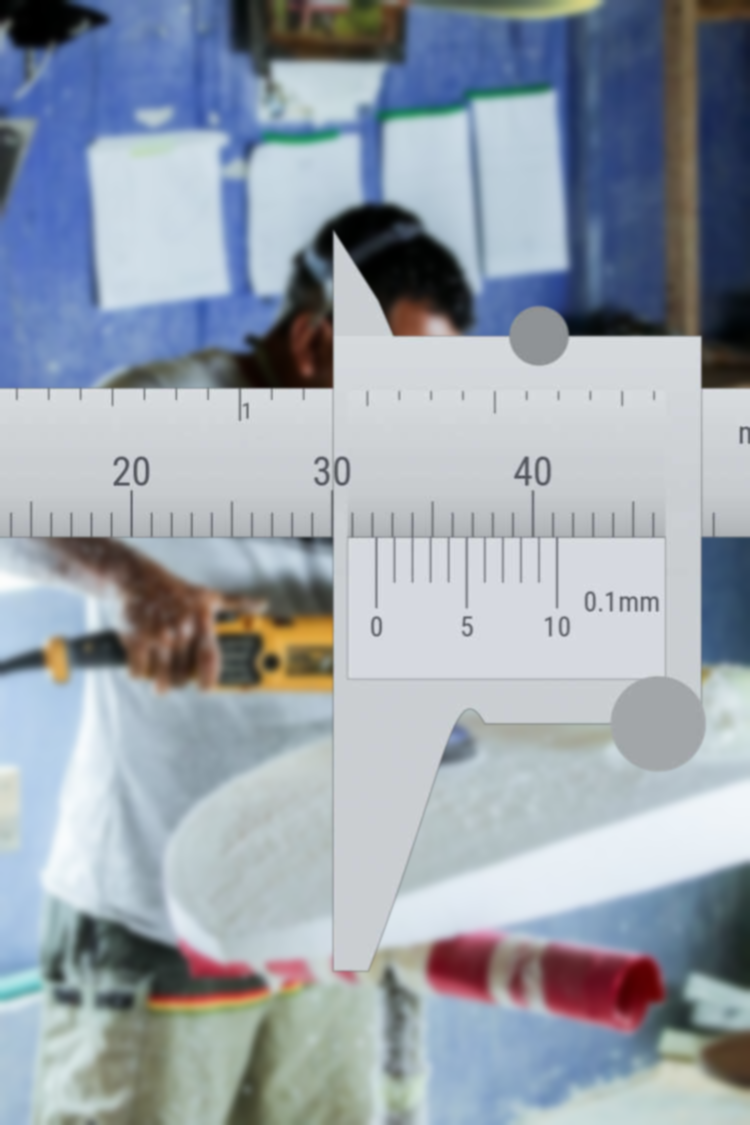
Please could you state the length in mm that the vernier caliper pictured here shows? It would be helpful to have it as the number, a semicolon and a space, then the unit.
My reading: 32.2; mm
